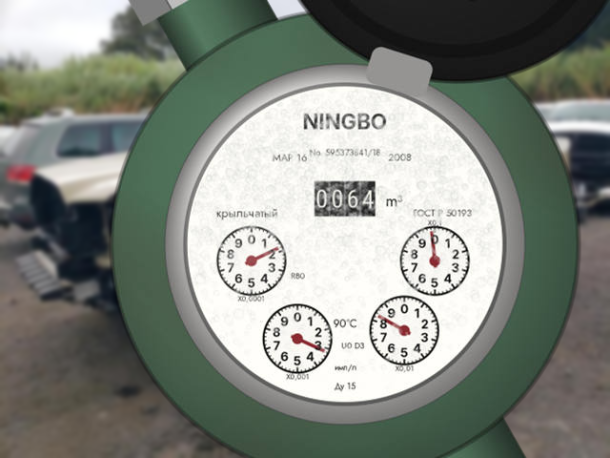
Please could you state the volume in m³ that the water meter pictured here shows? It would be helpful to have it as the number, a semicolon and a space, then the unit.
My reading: 63.9831; m³
